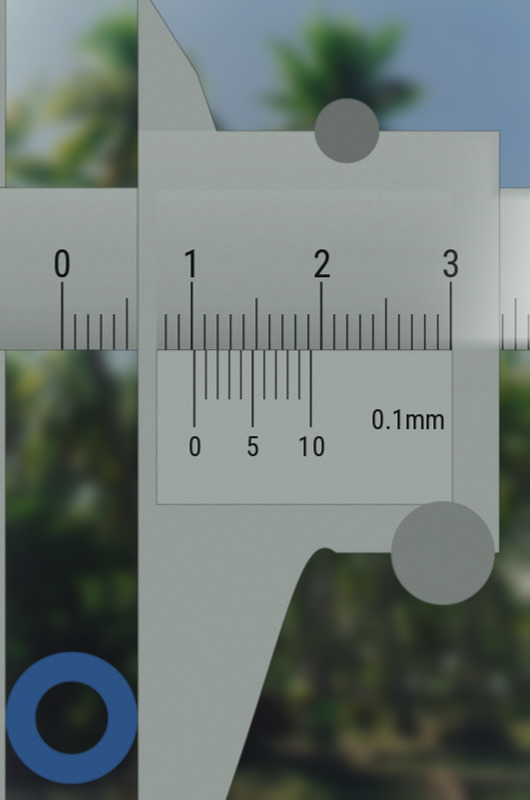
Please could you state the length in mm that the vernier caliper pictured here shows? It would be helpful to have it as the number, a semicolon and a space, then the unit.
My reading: 10.2; mm
